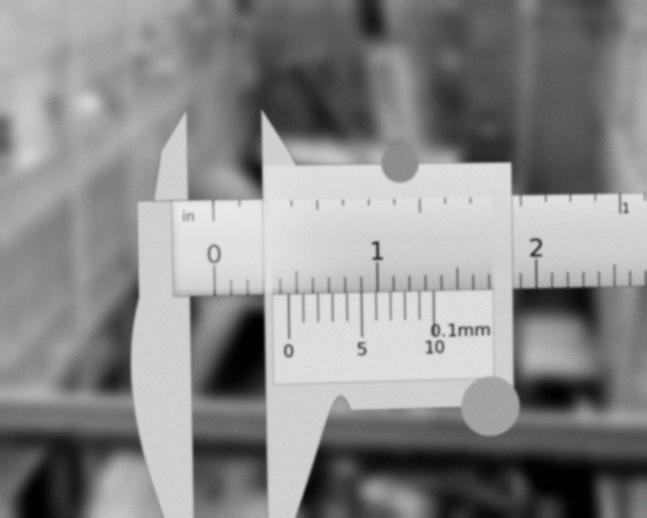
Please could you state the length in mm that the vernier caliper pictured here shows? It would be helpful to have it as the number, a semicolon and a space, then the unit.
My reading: 4.5; mm
